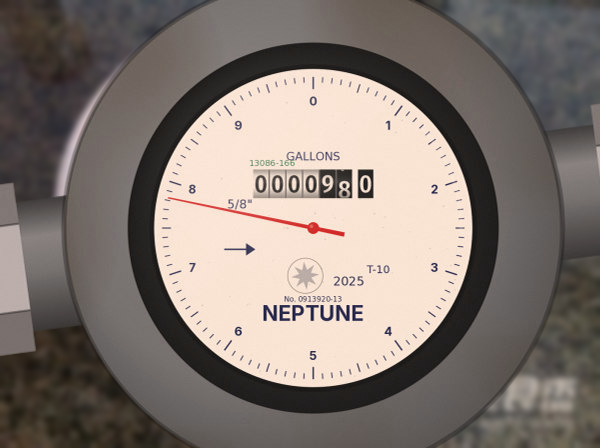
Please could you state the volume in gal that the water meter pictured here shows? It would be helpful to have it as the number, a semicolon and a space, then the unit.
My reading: 977.8; gal
